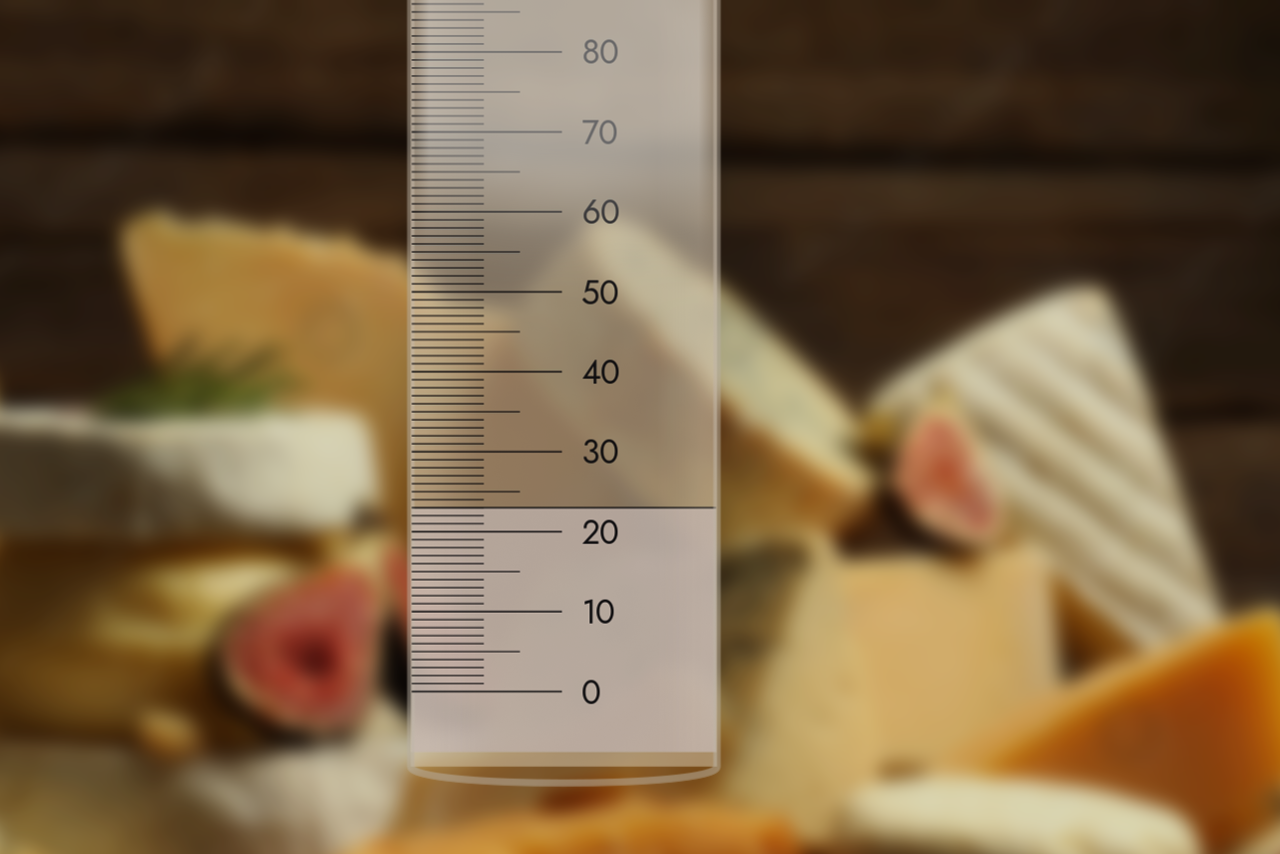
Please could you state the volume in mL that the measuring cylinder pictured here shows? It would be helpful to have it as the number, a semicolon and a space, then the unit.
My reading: 23; mL
